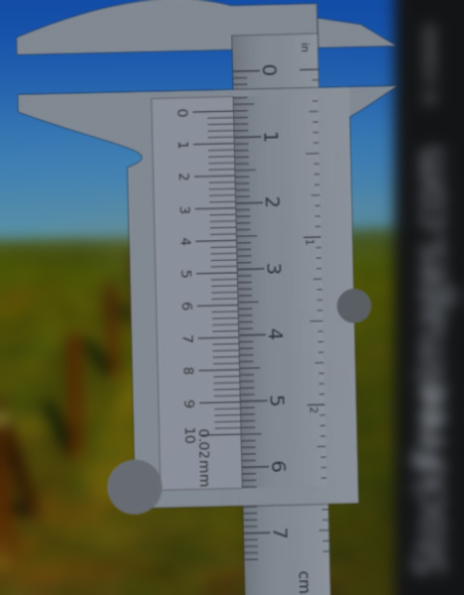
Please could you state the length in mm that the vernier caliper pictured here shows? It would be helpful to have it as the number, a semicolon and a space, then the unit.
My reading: 6.0; mm
